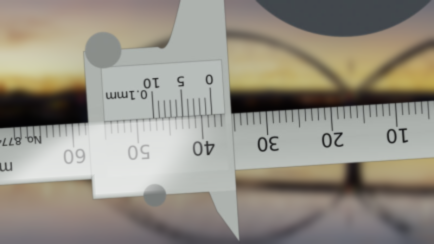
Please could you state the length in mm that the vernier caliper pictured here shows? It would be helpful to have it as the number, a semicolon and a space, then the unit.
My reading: 38.4; mm
